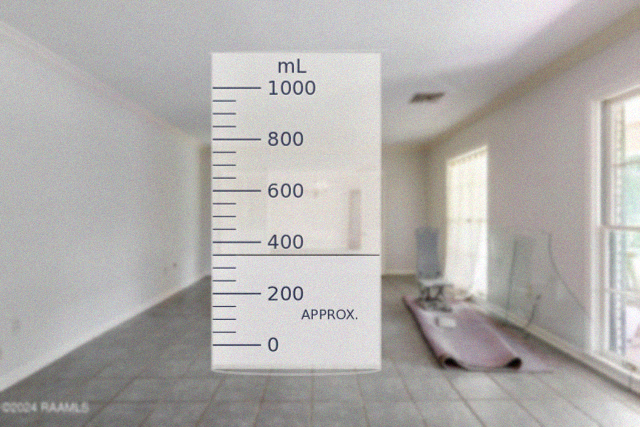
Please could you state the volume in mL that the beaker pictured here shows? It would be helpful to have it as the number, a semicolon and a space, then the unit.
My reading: 350; mL
